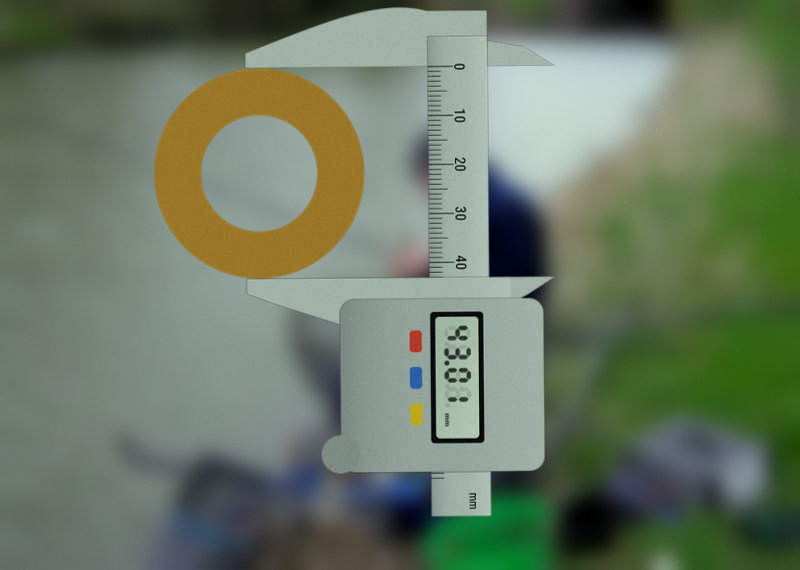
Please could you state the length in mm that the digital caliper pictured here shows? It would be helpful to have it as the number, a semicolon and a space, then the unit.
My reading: 43.01; mm
